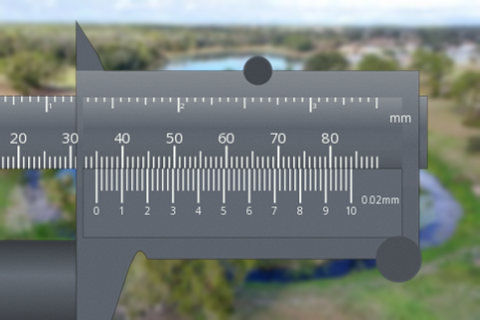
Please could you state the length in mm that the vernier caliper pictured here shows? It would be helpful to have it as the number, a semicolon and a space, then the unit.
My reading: 35.0; mm
